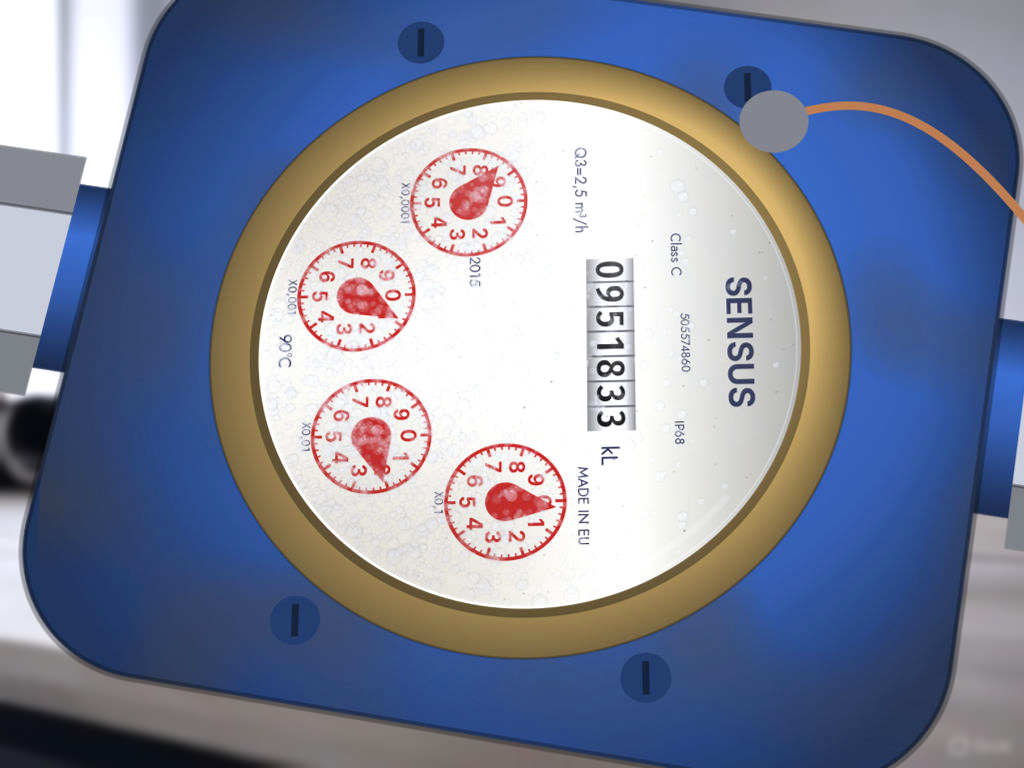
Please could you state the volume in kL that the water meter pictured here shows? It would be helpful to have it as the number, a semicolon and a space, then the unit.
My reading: 951833.0208; kL
